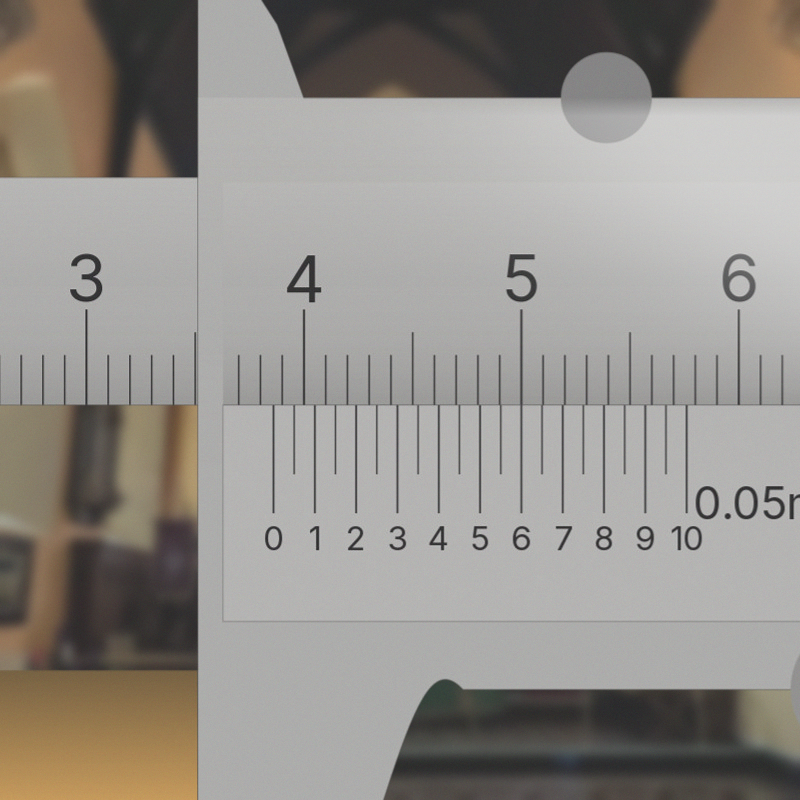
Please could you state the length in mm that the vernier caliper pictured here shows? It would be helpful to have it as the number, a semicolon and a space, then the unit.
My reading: 38.6; mm
